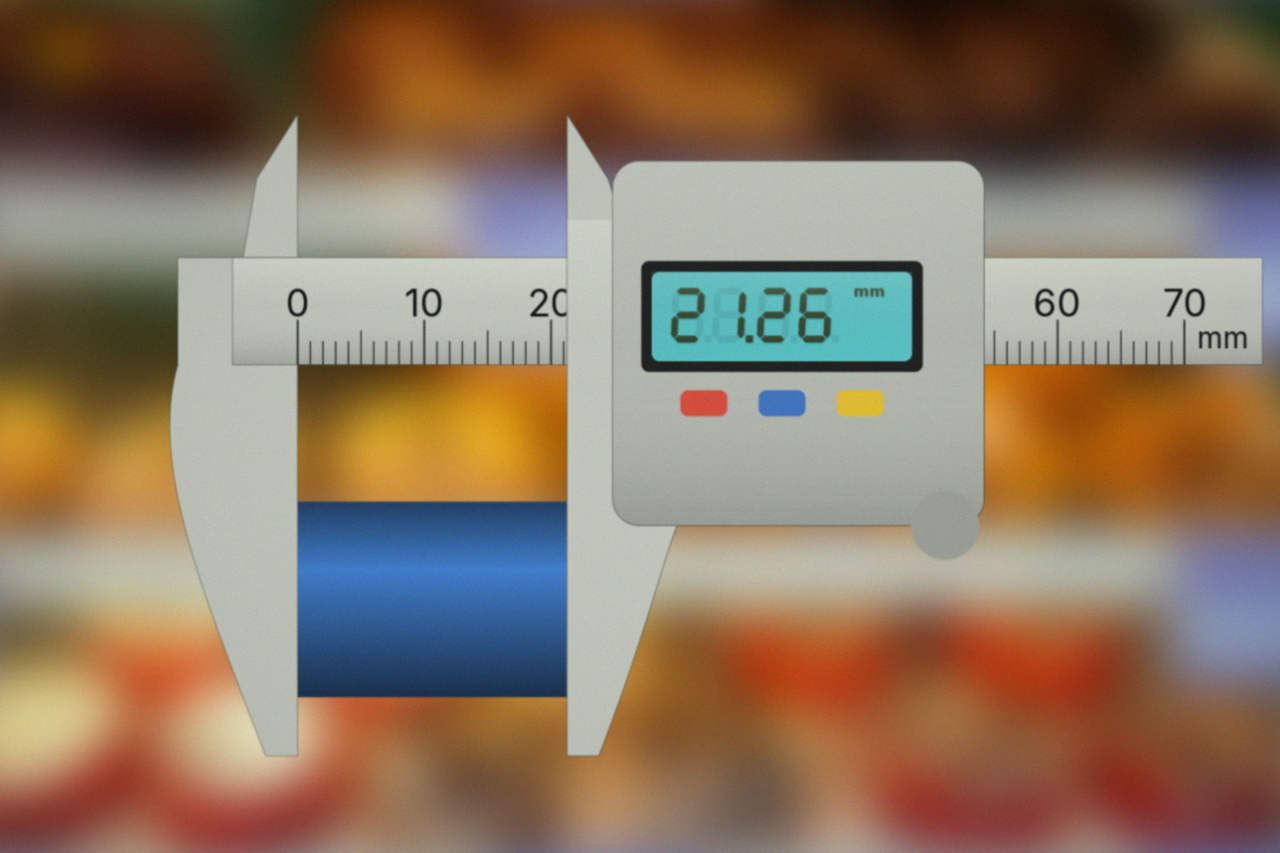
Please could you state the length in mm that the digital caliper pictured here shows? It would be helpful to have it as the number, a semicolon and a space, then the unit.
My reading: 21.26; mm
